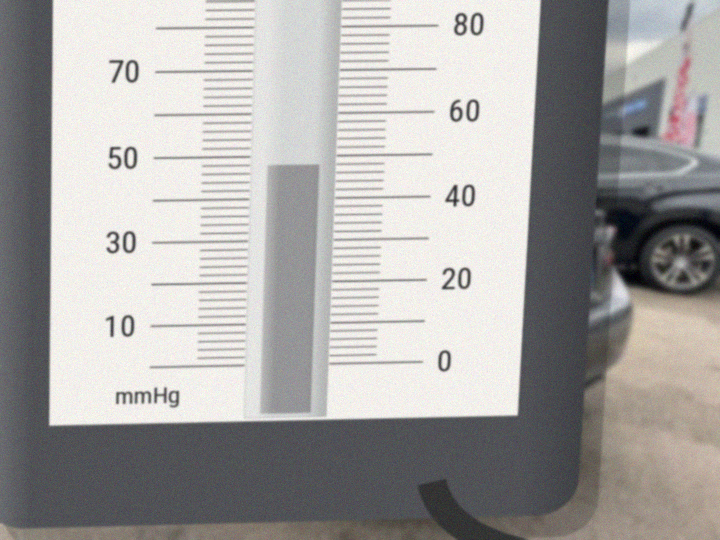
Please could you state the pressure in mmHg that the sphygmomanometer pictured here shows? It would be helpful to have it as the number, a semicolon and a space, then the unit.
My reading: 48; mmHg
